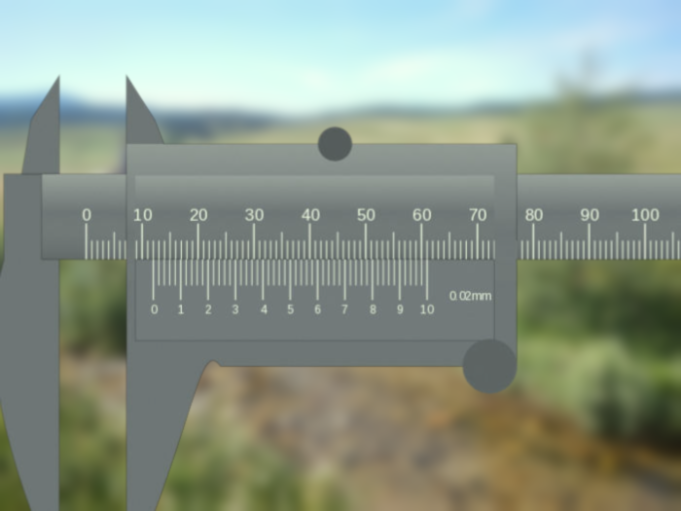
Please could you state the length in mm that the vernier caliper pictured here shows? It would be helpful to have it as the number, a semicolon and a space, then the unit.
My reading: 12.0; mm
